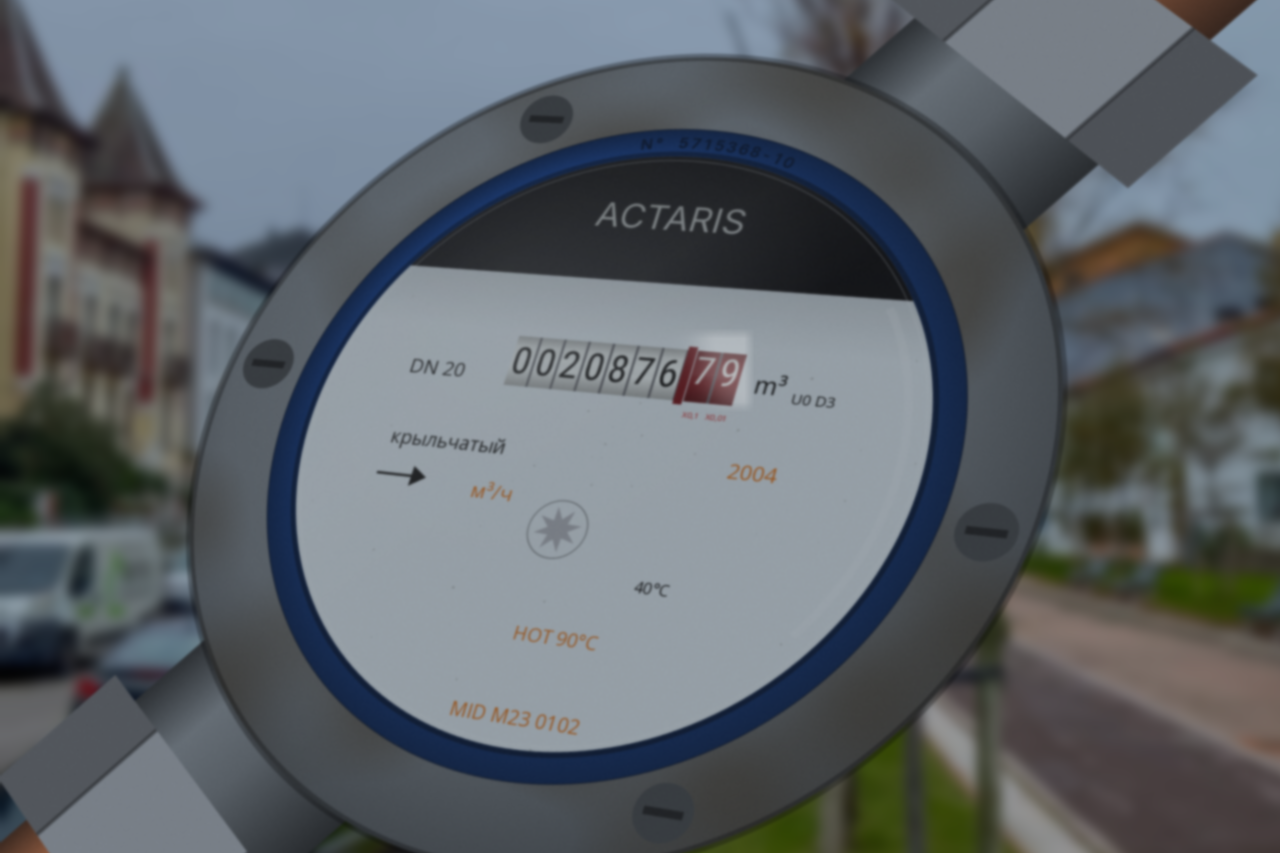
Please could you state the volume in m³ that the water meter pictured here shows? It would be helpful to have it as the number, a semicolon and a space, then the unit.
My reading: 20876.79; m³
